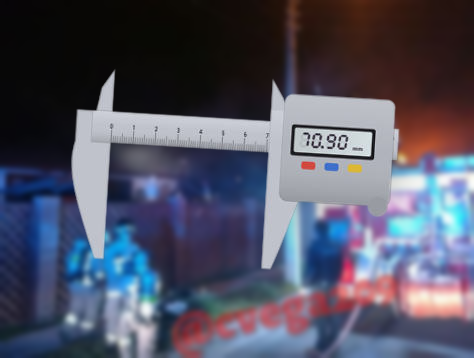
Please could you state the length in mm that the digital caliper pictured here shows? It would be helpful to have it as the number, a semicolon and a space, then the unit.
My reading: 70.90; mm
